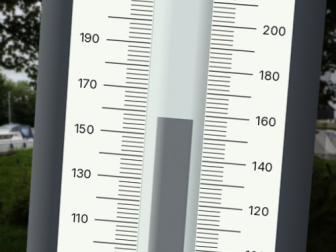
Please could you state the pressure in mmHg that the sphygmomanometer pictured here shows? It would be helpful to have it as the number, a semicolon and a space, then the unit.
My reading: 158; mmHg
